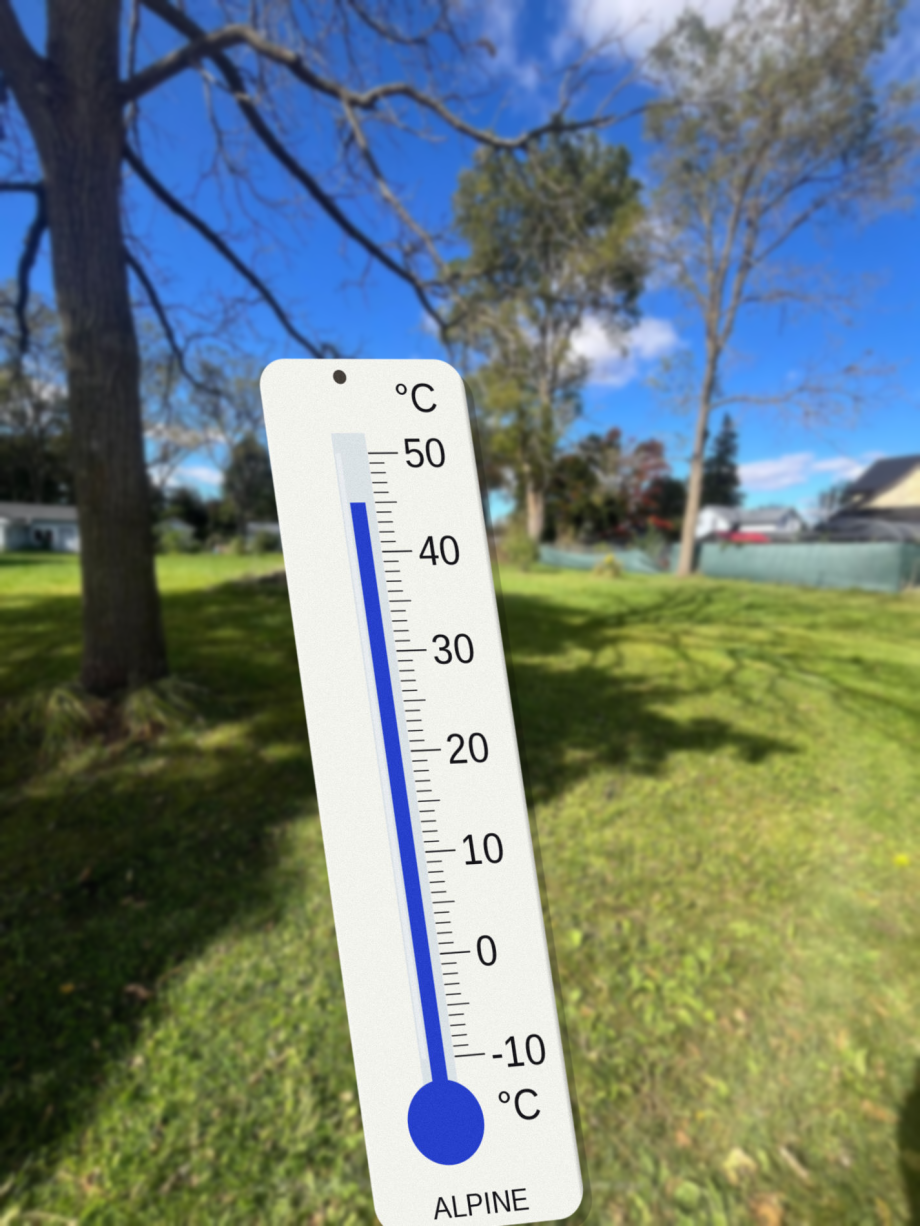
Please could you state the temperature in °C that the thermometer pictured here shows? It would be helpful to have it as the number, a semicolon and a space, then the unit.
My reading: 45; °C
